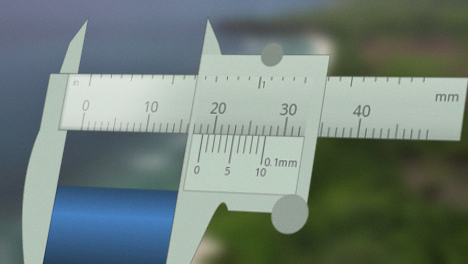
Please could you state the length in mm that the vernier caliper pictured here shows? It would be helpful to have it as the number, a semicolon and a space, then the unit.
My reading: 18.4; mm
